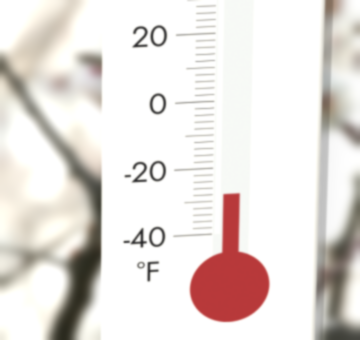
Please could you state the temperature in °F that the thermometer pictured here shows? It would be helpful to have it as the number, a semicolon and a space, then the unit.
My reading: -28; °F
